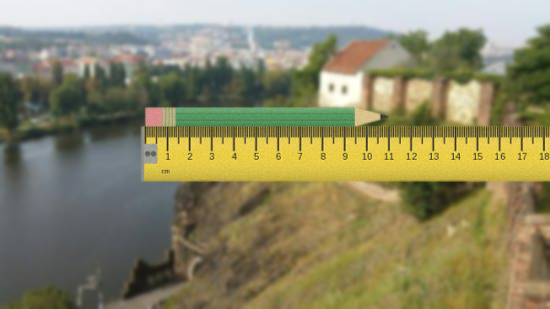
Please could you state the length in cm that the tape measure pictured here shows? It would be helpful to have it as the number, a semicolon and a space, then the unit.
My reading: 11; cm
